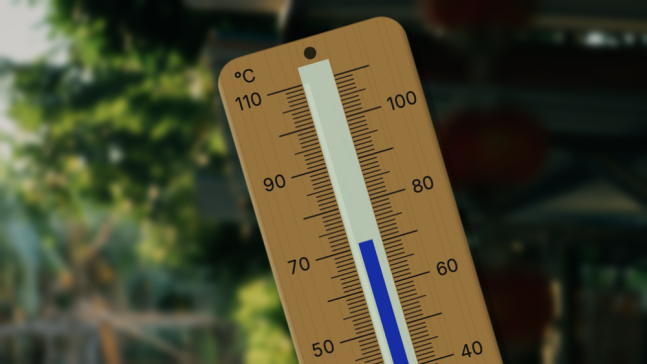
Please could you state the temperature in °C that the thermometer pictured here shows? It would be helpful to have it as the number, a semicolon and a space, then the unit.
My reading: 71; °C
